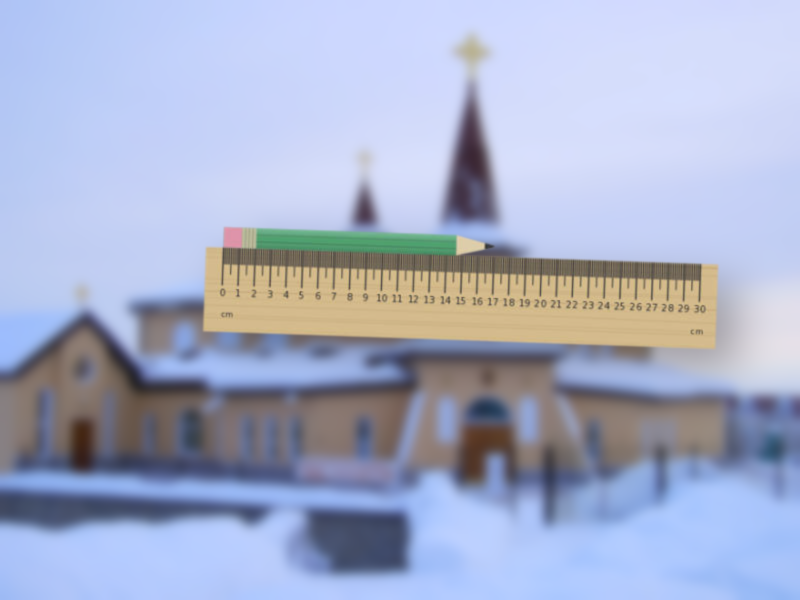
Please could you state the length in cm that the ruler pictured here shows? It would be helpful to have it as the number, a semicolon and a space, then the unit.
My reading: 17; cm
